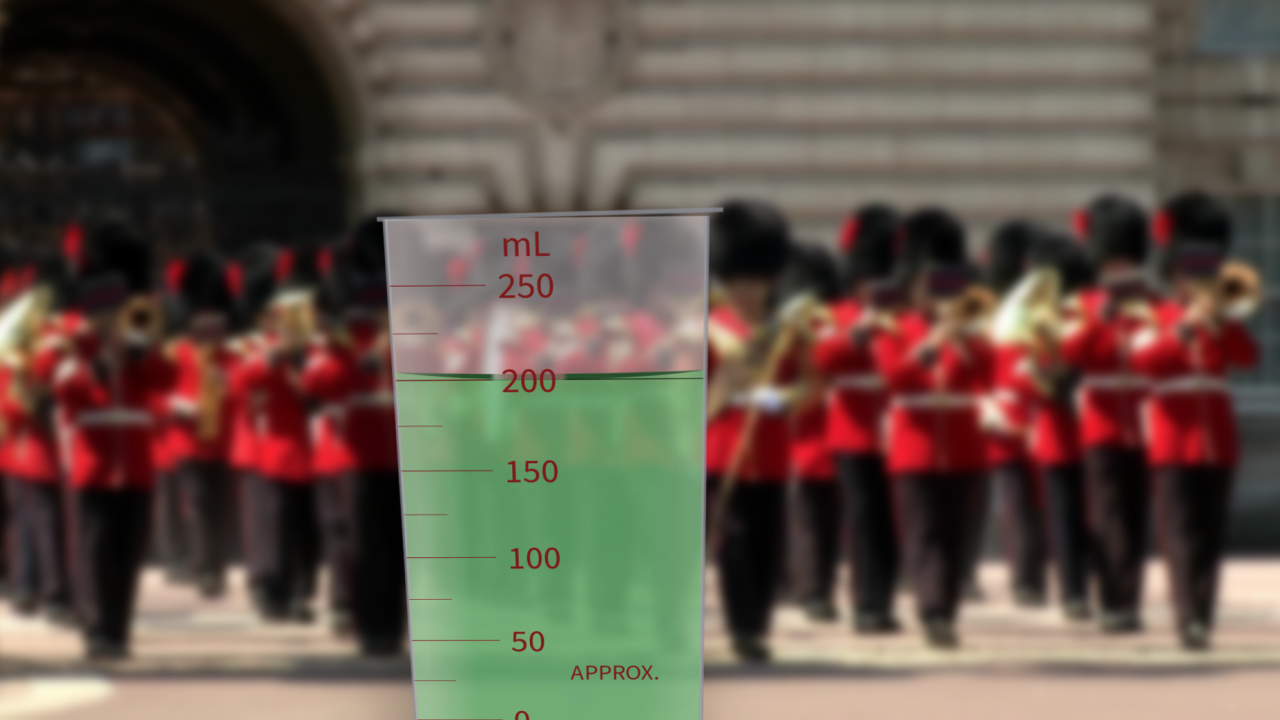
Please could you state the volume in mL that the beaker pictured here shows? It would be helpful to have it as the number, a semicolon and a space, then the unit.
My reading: 200; mL
